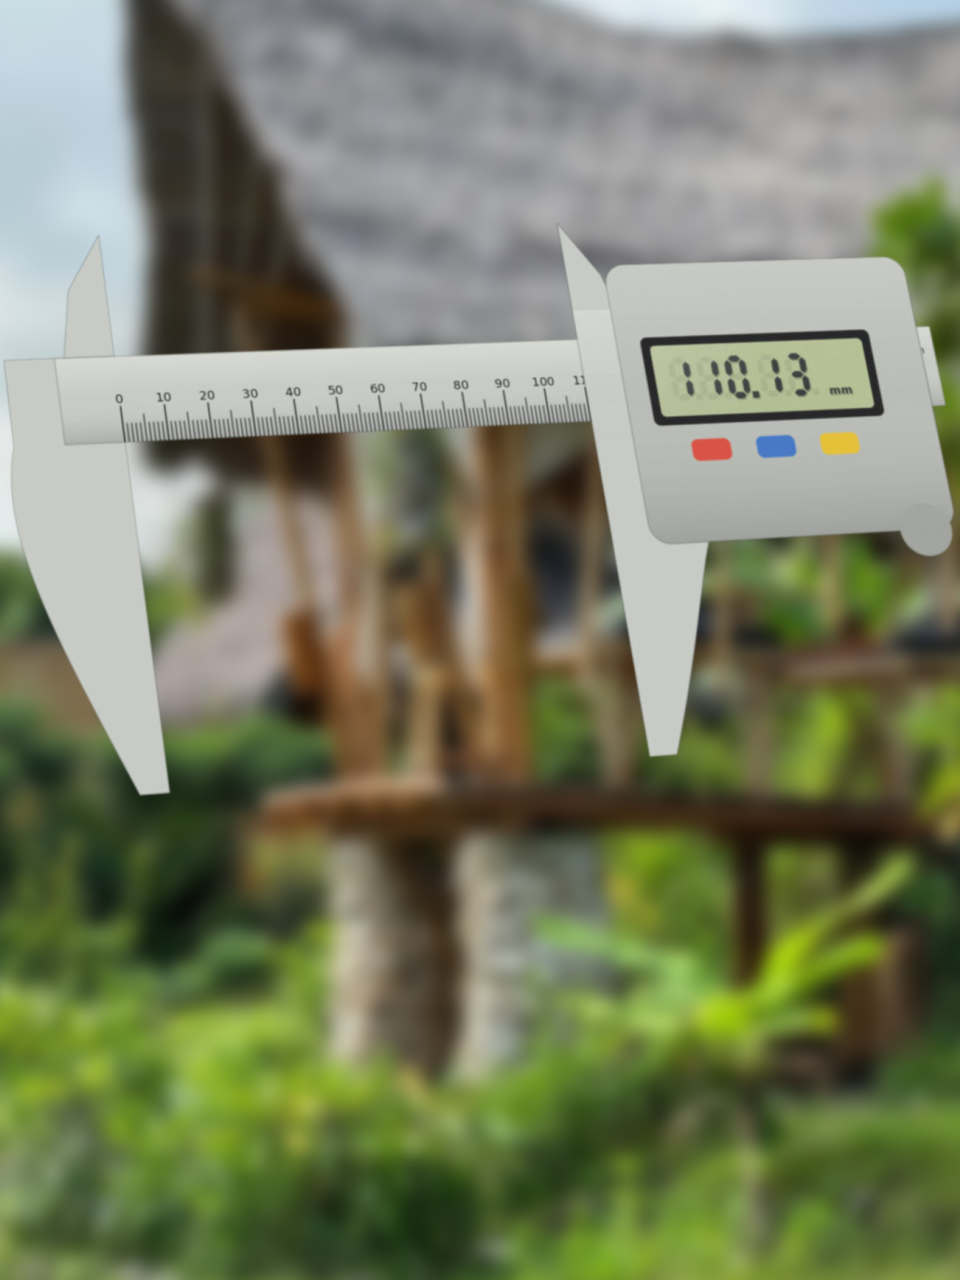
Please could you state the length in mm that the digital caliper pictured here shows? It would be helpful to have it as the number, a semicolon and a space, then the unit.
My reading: 110.13; mm
